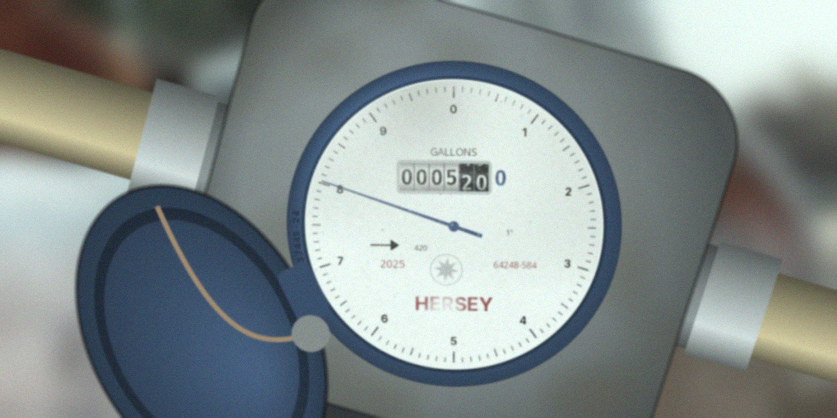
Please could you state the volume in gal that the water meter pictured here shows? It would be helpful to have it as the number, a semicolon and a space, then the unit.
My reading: 5198.0; gal
